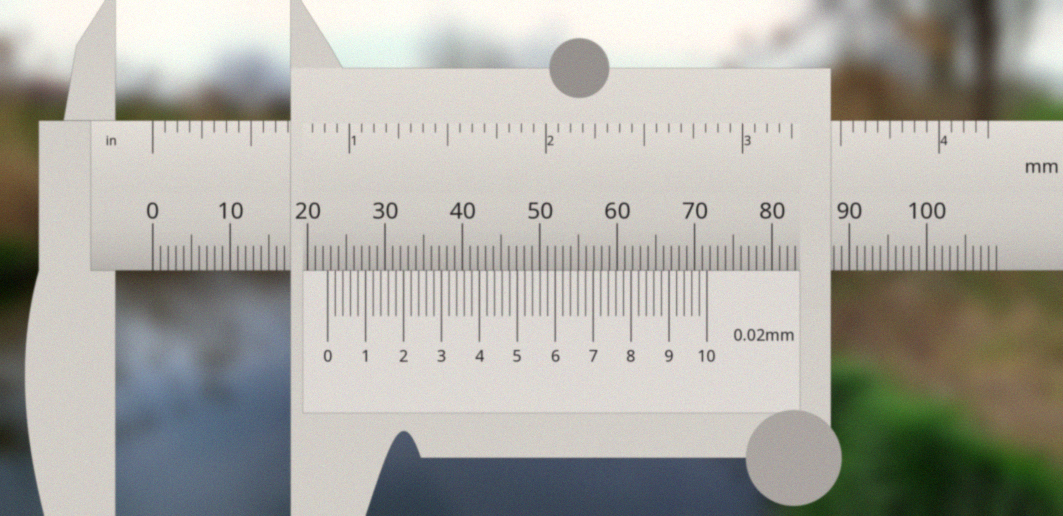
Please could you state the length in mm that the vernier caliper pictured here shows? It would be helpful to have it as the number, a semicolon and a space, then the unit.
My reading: 22.6; mm
